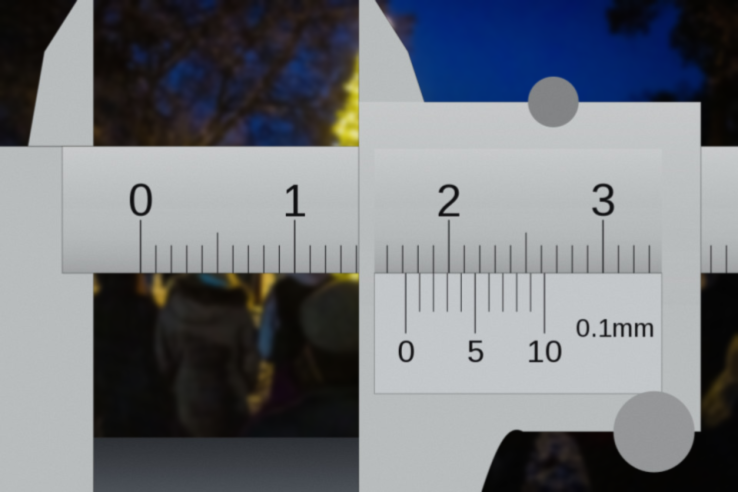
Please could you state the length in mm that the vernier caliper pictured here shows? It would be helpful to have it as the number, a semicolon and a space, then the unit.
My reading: 17.2; mm
